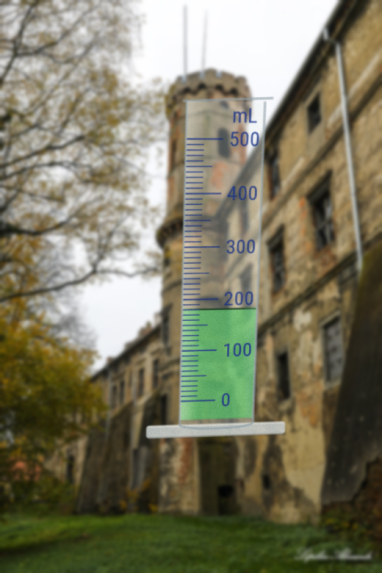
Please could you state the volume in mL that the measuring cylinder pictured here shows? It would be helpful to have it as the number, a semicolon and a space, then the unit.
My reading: 180; mL
